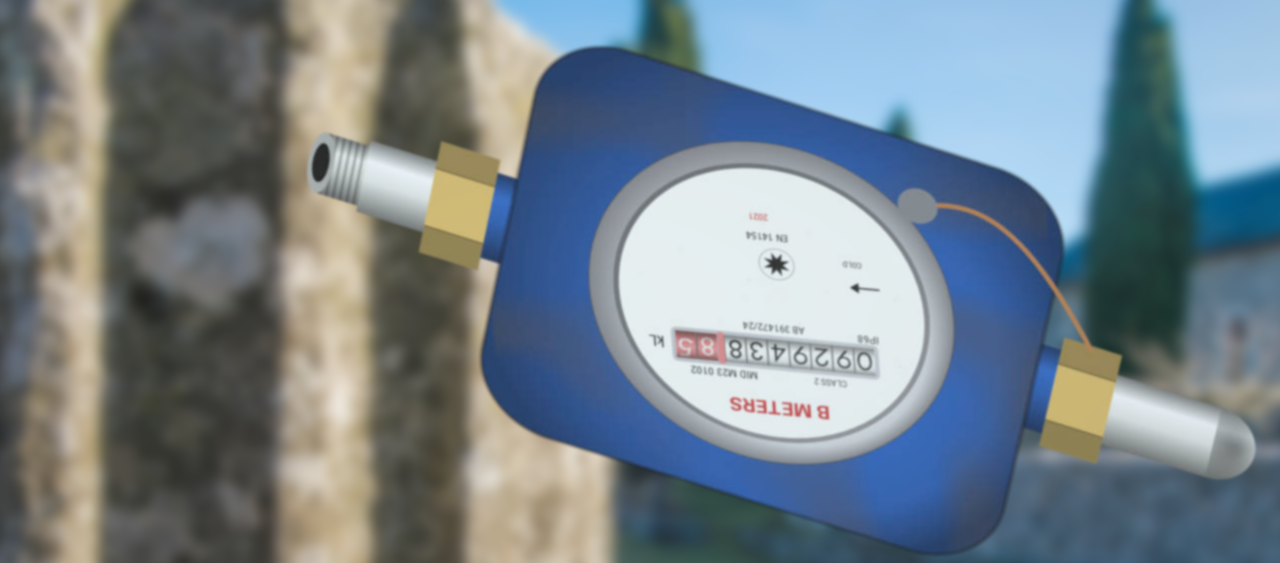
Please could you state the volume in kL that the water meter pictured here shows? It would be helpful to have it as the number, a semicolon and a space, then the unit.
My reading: 929438.85; kL
